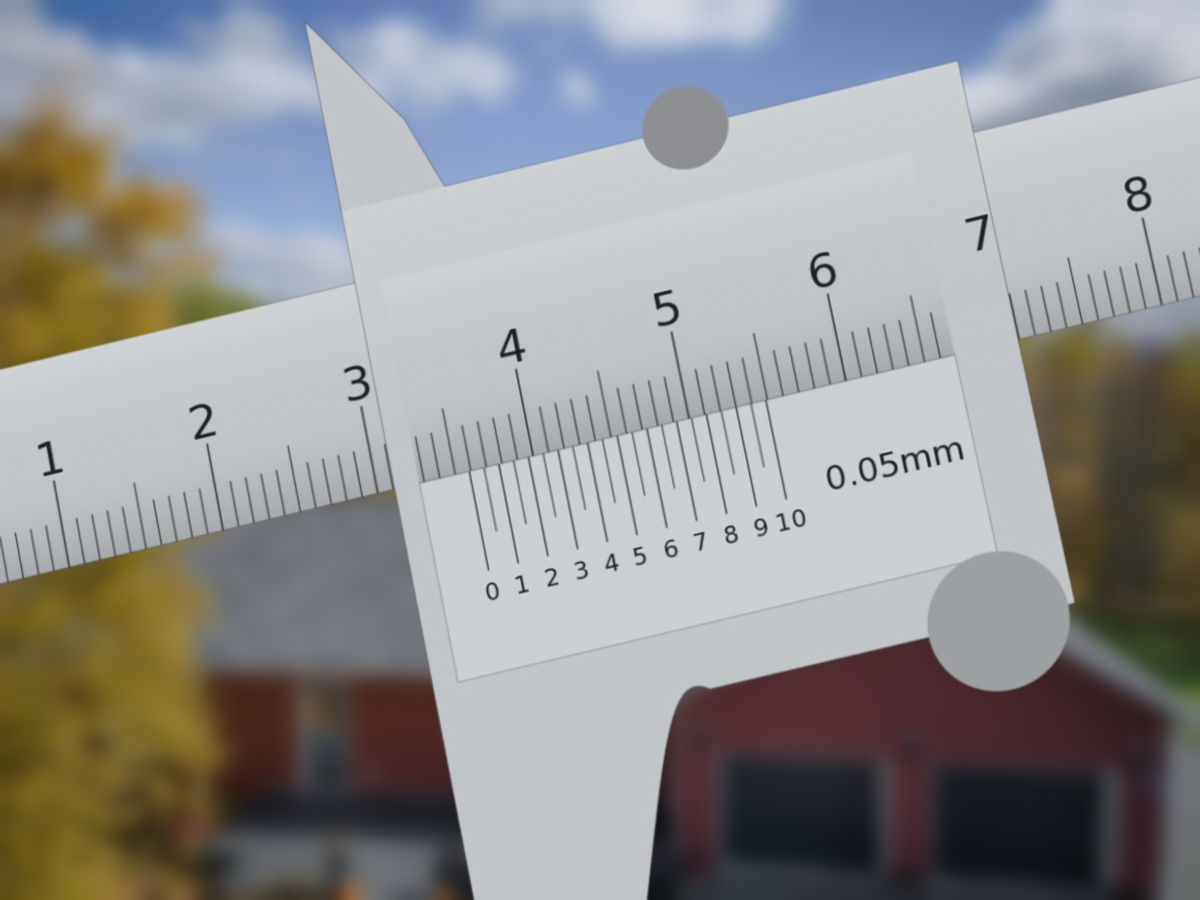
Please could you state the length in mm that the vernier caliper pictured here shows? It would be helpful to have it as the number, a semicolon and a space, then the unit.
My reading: 35.9; mm
